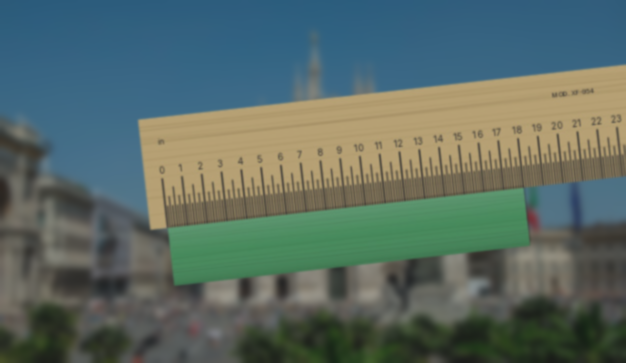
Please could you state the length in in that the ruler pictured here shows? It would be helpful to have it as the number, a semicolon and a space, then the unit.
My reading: 18; in
